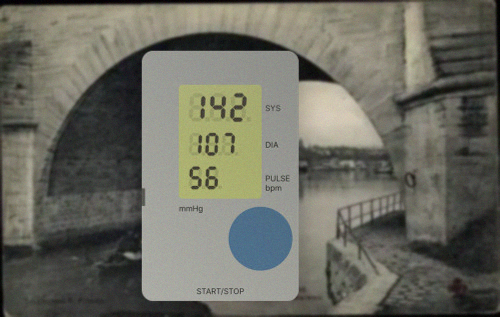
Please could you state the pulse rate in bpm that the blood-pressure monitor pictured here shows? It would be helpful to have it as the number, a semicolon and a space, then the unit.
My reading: 56; bpm
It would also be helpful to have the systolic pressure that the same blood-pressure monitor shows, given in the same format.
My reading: 142; mmHg
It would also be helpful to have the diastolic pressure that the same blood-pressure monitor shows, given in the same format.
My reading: 107; mmHg
